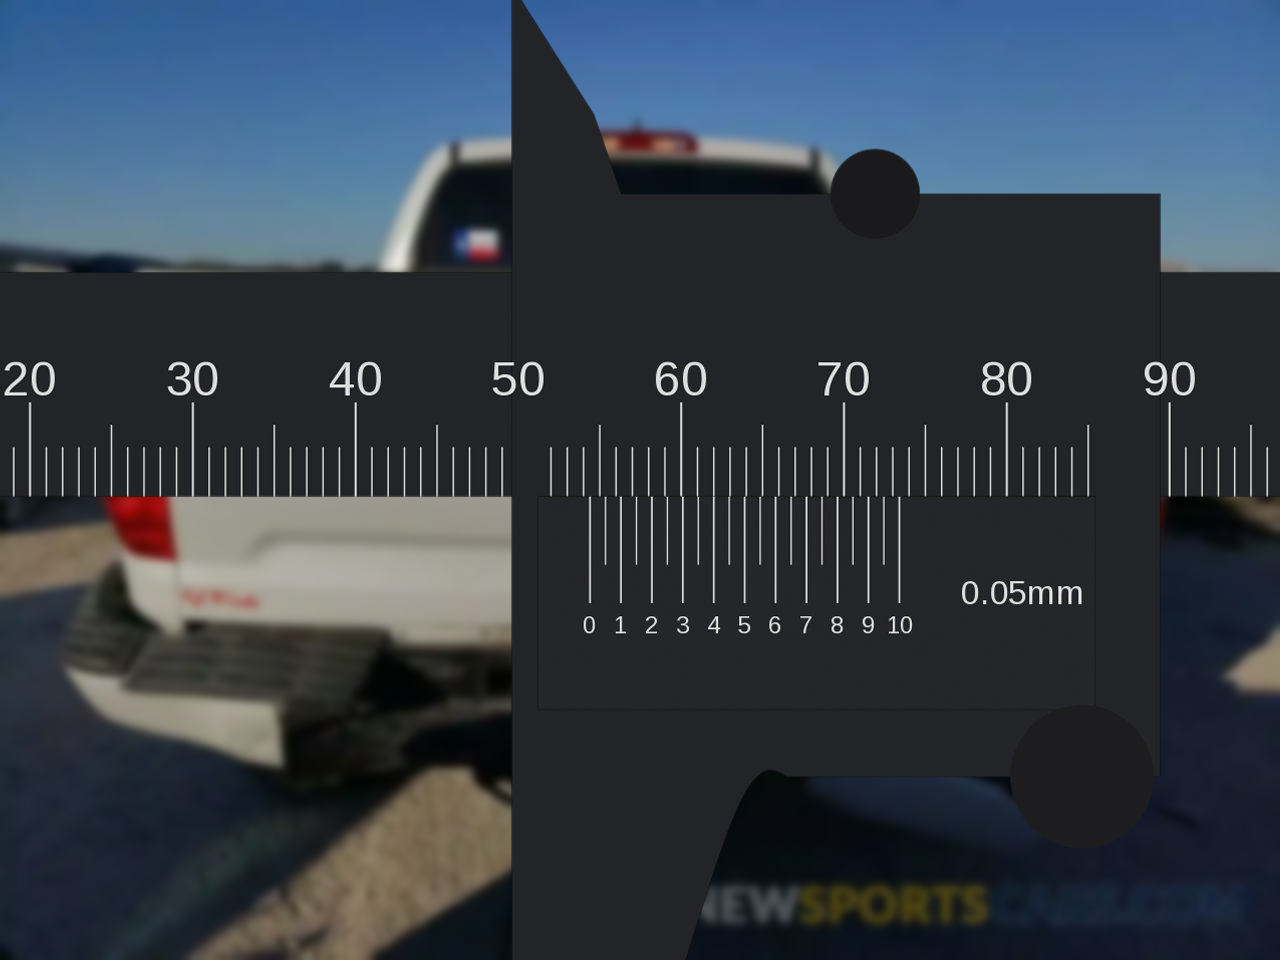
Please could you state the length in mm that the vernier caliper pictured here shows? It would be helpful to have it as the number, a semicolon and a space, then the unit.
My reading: 54.4; mm
